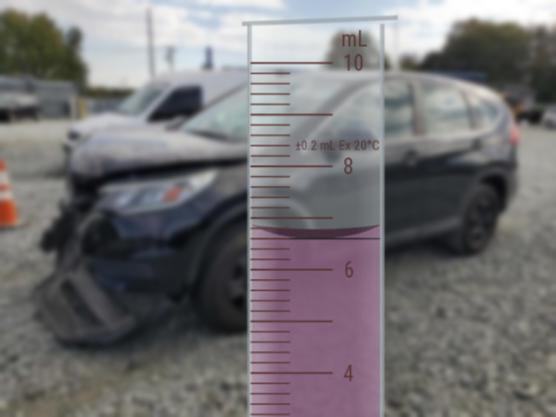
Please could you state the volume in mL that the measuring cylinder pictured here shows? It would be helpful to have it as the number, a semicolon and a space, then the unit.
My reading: 6.6; mL
